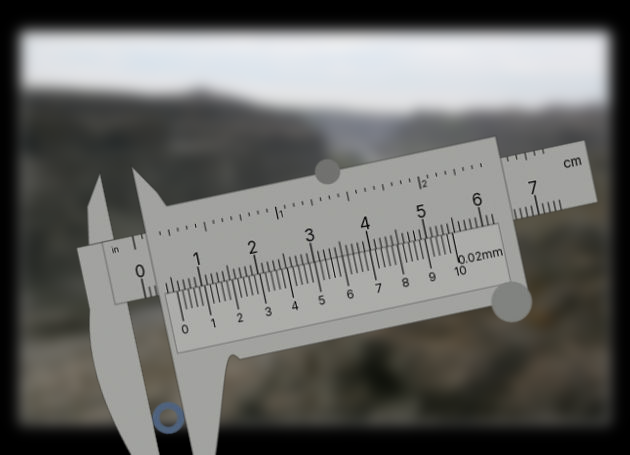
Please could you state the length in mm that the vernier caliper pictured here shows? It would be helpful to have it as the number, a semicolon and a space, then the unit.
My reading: 5.6; mm
